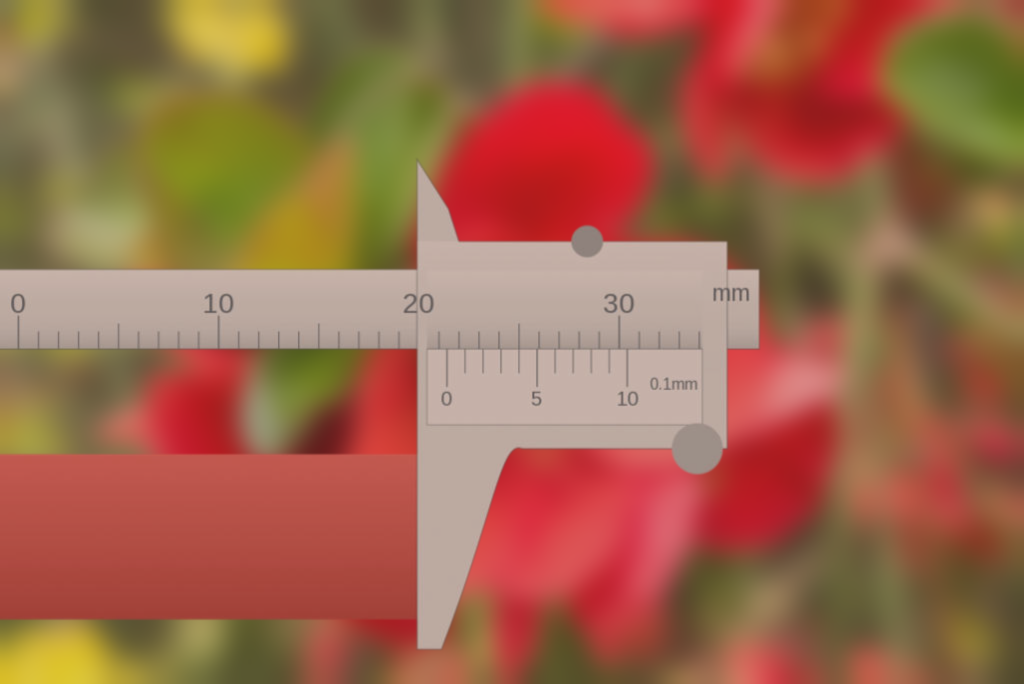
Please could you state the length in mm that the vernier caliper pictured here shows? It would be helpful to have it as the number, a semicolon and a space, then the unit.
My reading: 21.4; mm
